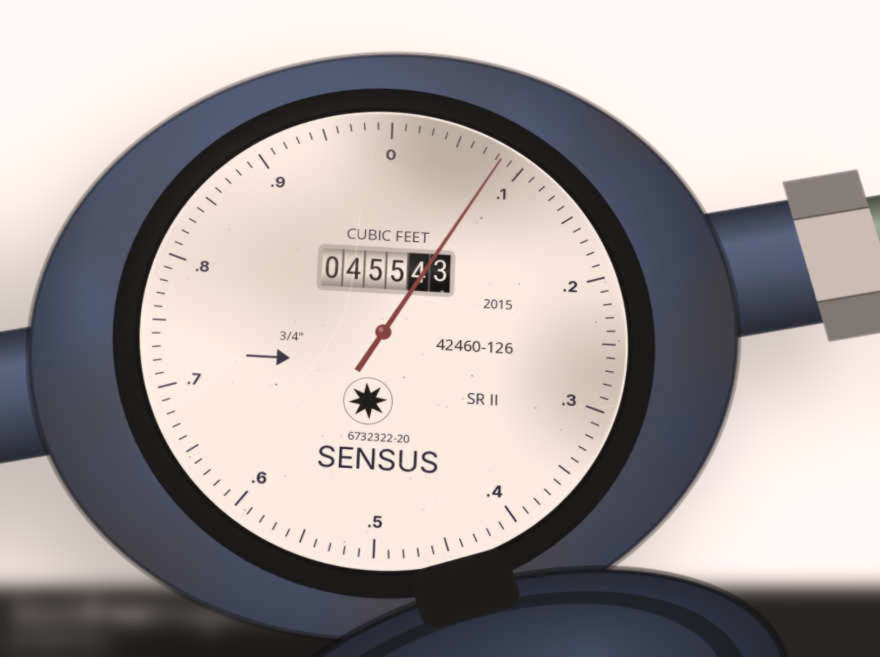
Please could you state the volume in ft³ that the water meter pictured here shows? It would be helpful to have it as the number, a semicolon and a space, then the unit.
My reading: 45543.08; ft³
